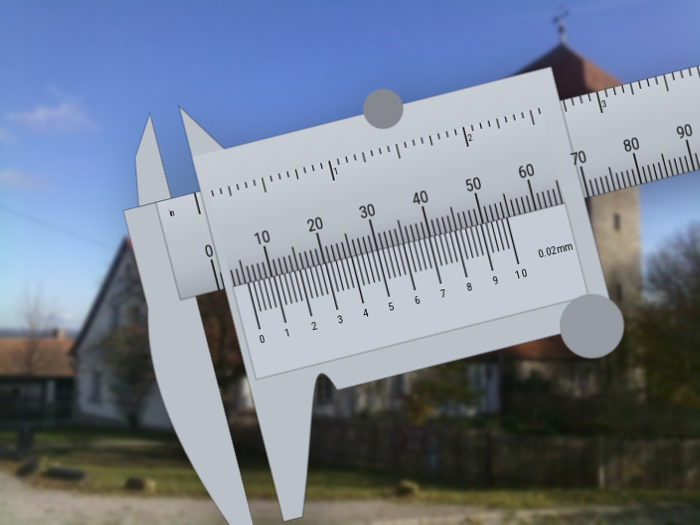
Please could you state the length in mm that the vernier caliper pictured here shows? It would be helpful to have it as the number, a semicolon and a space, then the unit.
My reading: 5.5; mm
